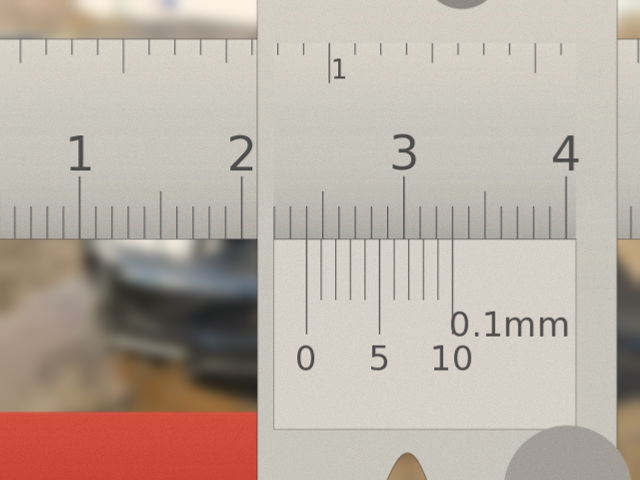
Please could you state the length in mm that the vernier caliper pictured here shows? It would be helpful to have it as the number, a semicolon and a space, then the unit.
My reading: 24.0; mm
